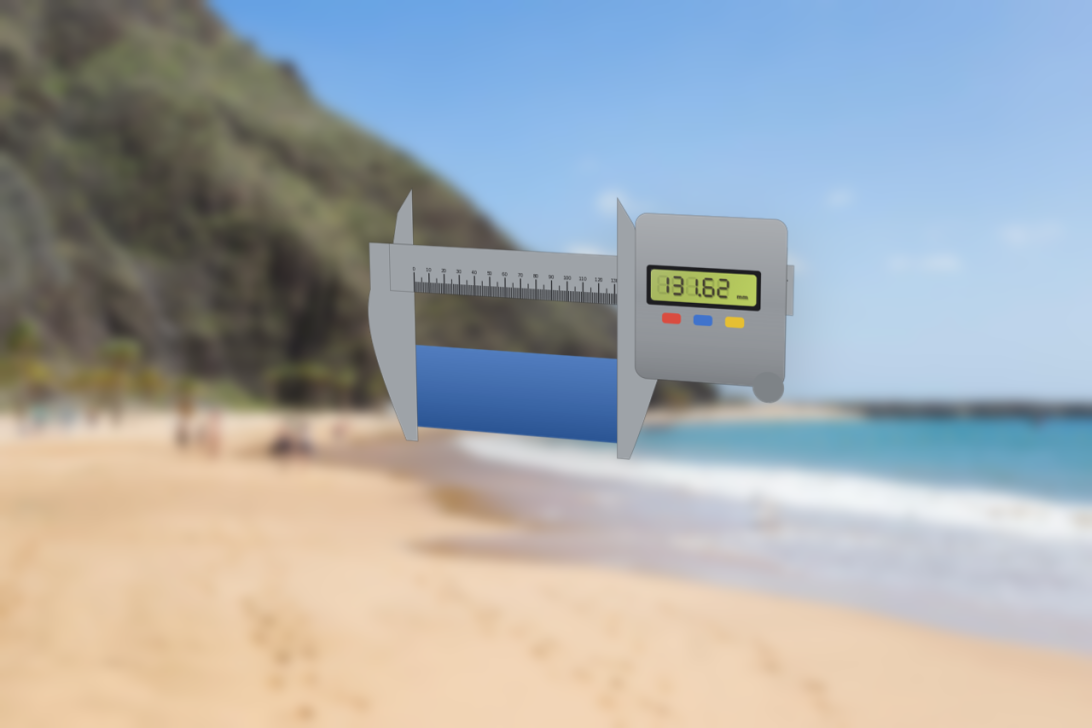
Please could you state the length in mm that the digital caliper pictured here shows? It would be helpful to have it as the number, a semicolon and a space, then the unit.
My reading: 131.62; mm
